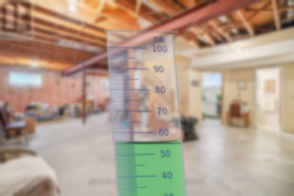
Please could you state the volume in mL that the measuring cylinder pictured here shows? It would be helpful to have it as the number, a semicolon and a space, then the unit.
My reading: 55; mL
